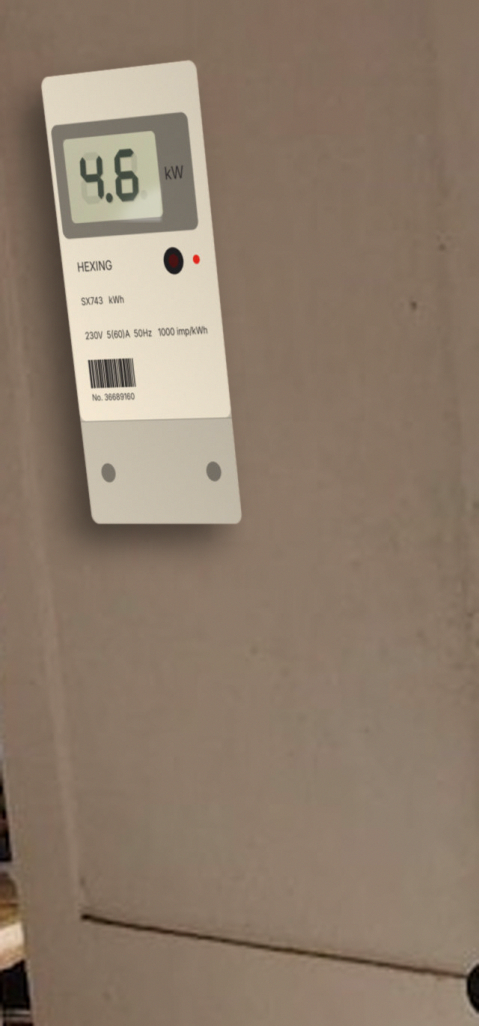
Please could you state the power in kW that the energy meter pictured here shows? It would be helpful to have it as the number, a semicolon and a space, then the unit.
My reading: 4.6; kW
